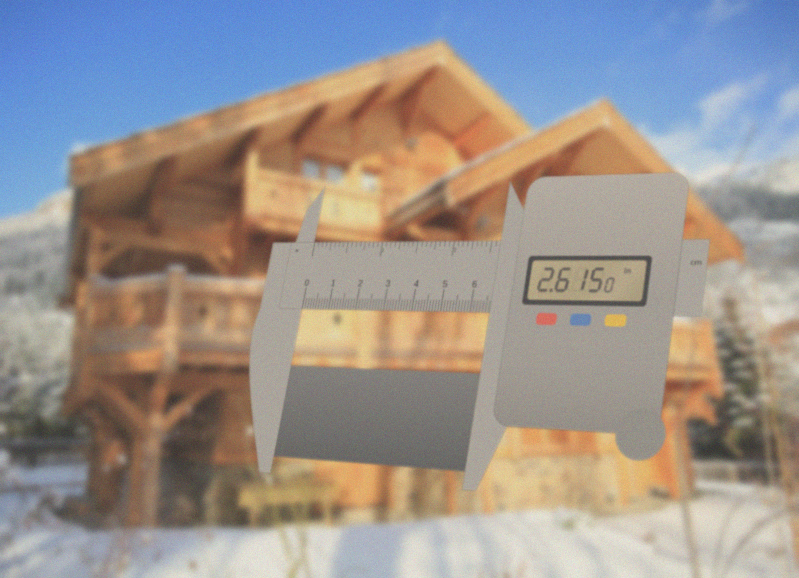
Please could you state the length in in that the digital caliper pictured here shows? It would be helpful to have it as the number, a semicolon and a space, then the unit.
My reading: 2.6150; in
